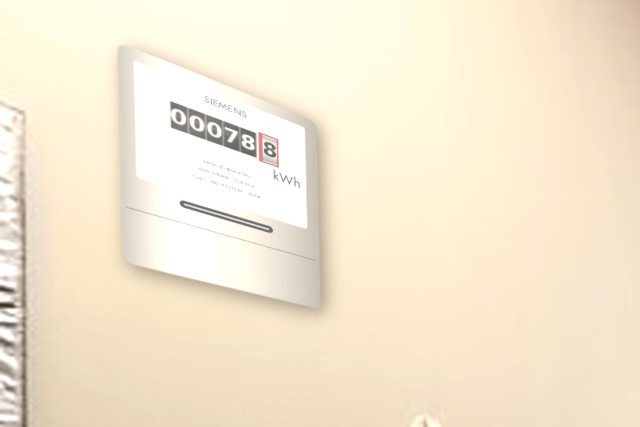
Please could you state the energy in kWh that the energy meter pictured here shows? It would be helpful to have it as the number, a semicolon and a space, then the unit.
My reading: 78.8; kWh
